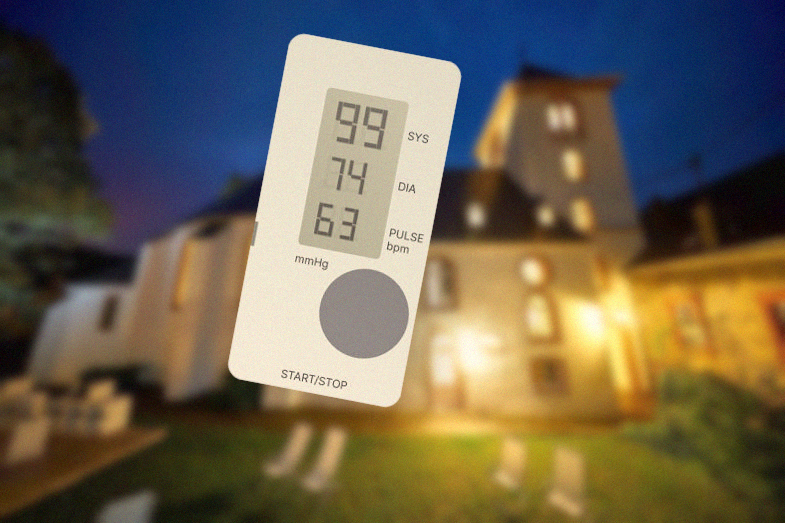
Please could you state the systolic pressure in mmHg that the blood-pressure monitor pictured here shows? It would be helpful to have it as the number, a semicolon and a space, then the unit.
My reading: 99; mmHg
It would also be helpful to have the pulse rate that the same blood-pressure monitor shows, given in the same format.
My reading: 63; bpm
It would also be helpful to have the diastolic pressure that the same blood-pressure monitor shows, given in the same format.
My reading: 74; mmHg
